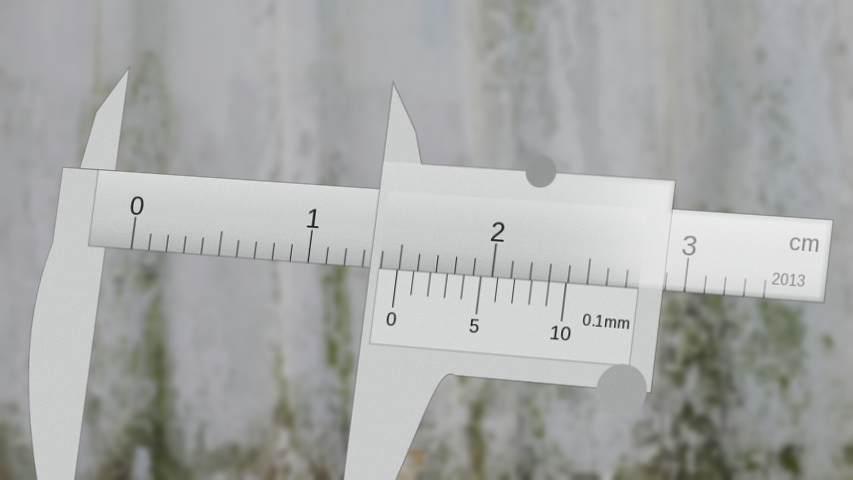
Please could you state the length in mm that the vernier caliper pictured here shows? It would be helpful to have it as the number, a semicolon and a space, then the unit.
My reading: 14.9; mm
